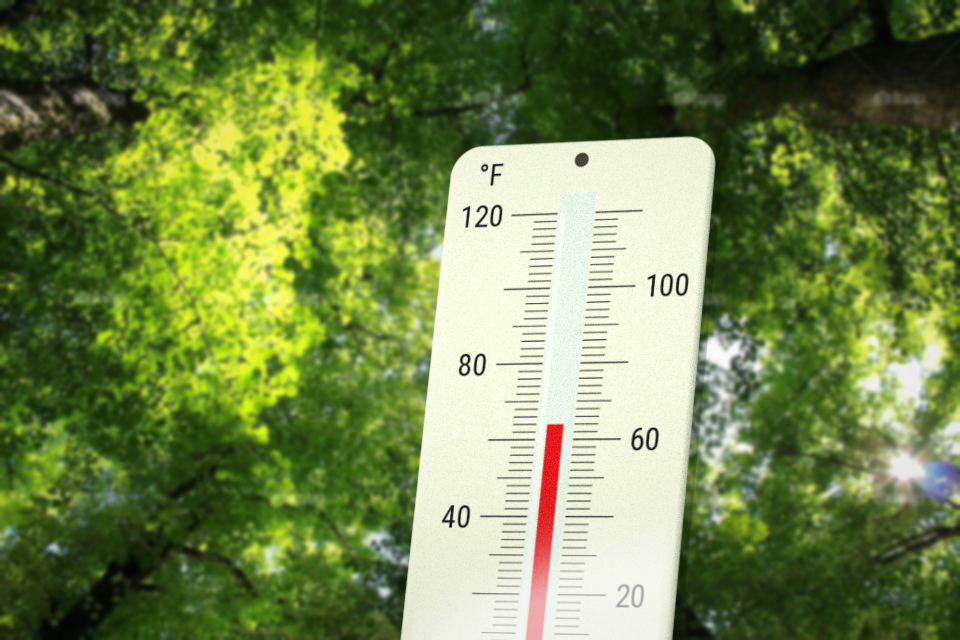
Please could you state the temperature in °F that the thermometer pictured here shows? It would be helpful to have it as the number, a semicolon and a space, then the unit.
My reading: 64; °F
